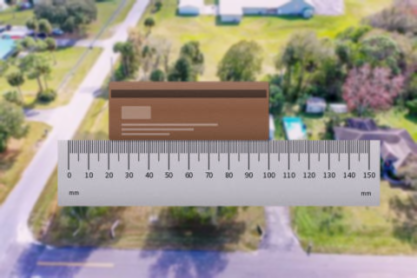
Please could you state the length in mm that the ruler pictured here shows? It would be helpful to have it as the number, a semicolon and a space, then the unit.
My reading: 80; mm
